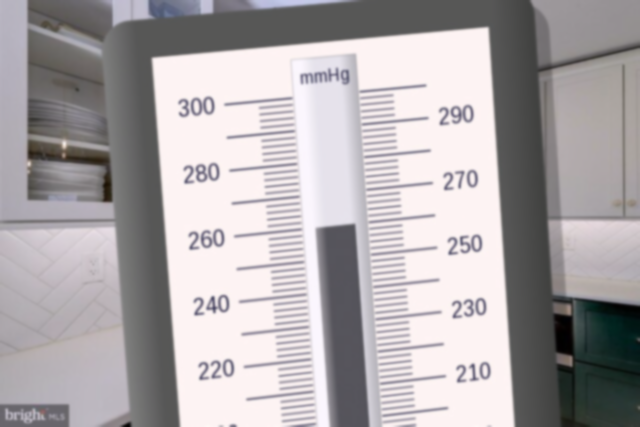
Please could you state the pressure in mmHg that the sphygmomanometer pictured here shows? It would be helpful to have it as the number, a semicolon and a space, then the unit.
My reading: 260; mmHg
